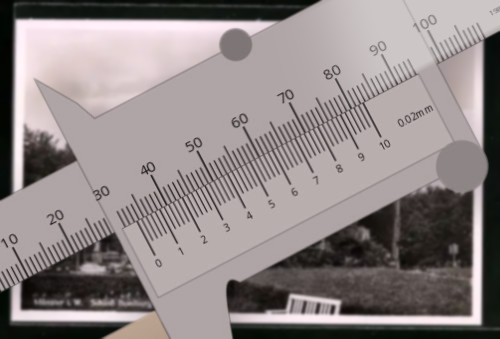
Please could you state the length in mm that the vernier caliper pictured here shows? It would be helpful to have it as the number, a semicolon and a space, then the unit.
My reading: 33.5; mm
